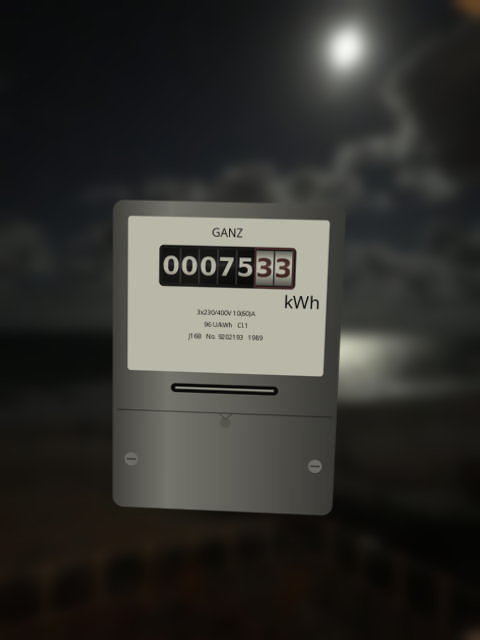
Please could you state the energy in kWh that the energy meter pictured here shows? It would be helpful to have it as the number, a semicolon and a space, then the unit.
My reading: 75.33; kWh
